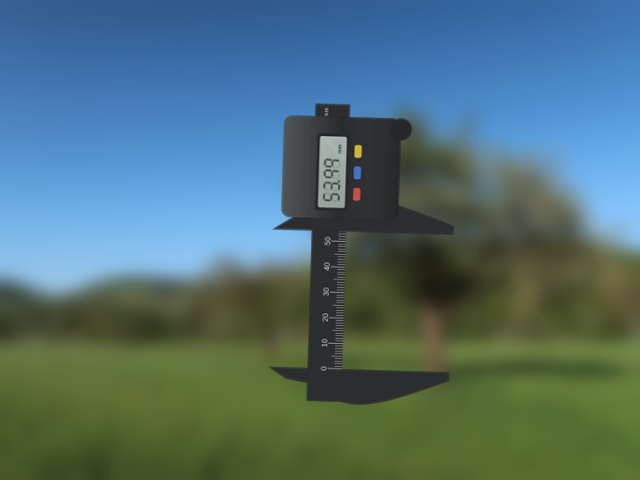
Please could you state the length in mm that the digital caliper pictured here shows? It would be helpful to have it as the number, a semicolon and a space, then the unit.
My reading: 53.99; mm
